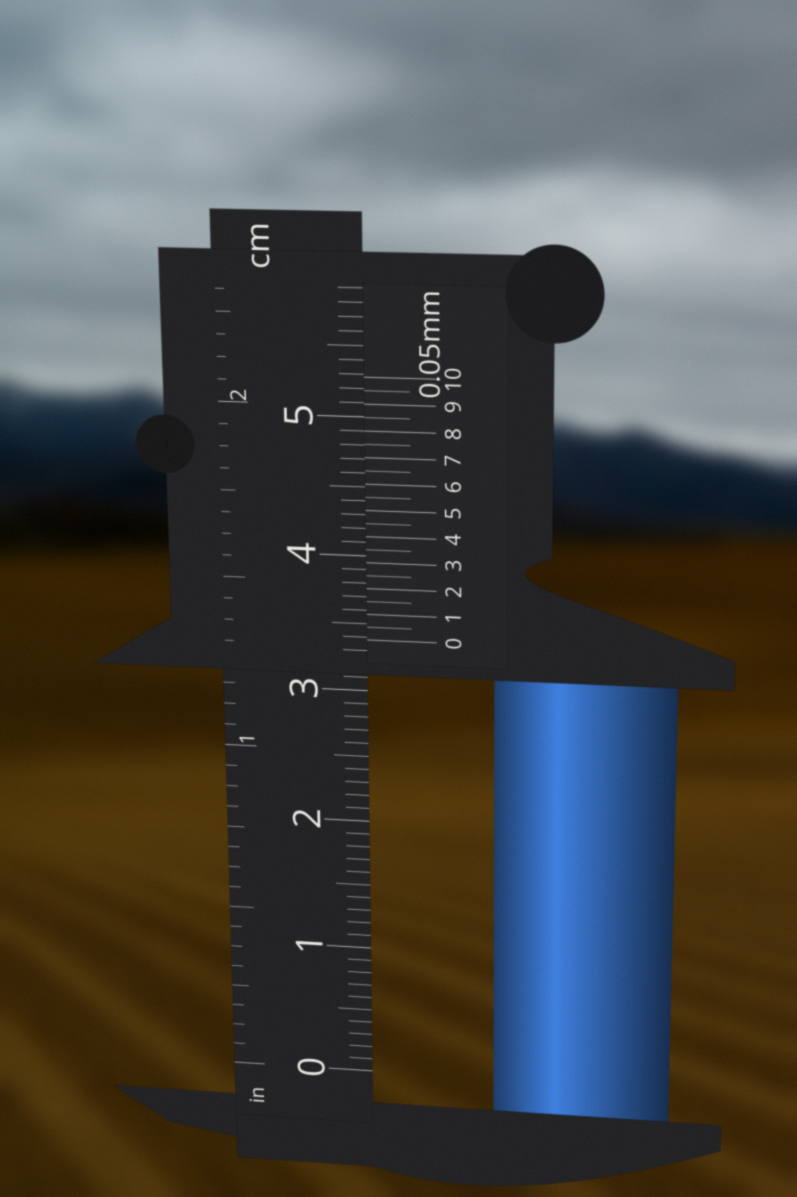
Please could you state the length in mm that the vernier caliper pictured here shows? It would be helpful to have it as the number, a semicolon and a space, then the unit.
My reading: 33.8; mm
